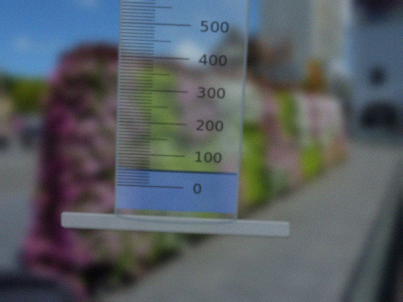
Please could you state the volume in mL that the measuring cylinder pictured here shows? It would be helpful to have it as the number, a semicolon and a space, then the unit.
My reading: 50; mL
